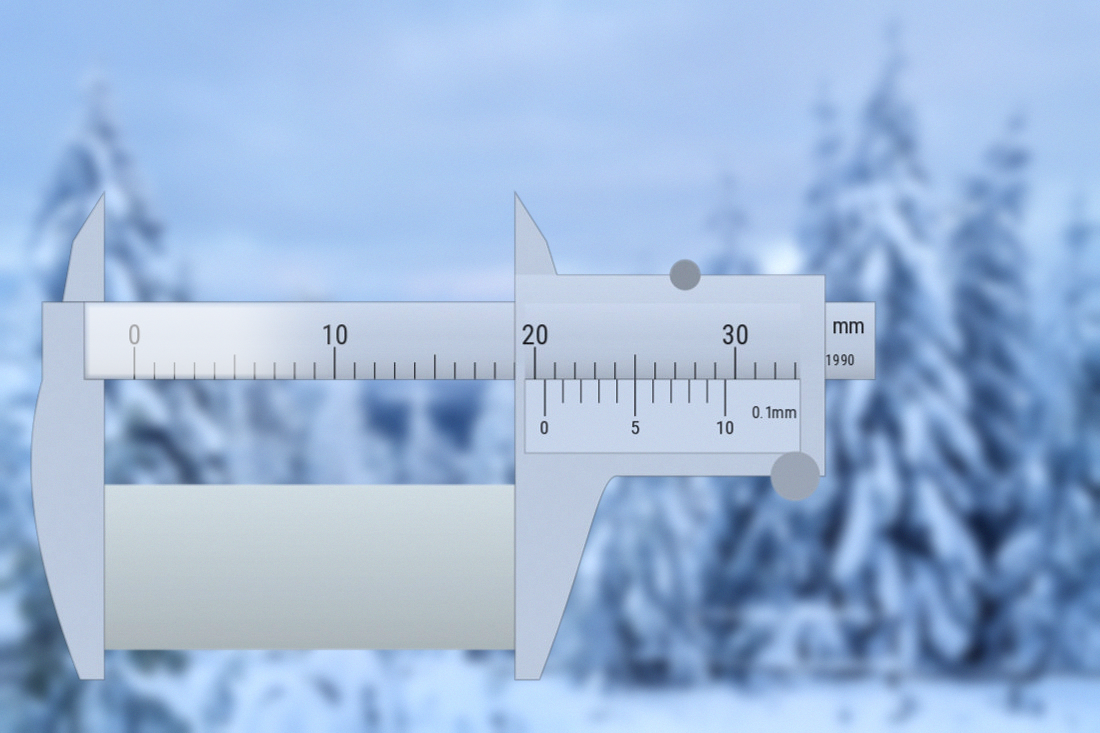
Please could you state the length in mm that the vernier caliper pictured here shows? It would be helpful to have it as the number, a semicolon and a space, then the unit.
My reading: 20.5; mm
